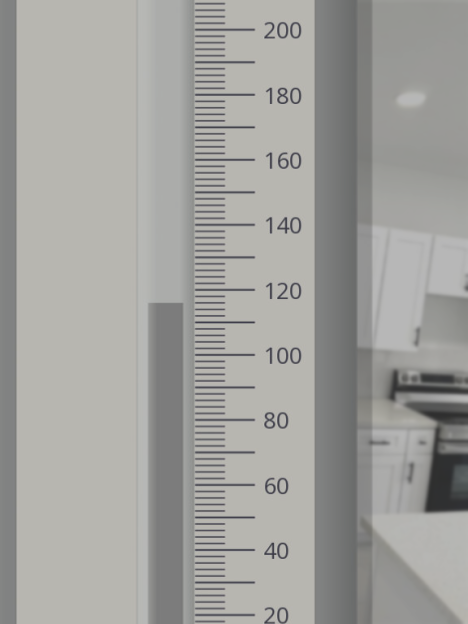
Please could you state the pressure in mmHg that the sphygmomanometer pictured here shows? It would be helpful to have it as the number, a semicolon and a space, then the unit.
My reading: 116; mmHg
